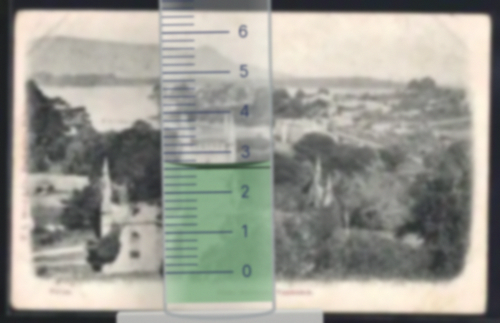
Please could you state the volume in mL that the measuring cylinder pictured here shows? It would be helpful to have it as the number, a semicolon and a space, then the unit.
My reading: 2.6; mL
